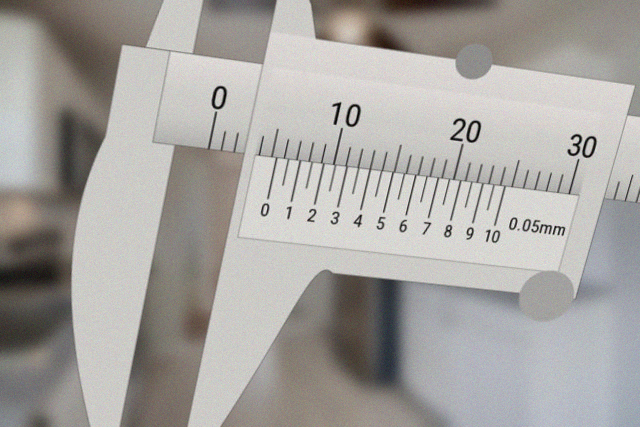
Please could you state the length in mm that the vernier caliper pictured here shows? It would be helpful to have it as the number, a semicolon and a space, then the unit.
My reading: 5.4; mm
